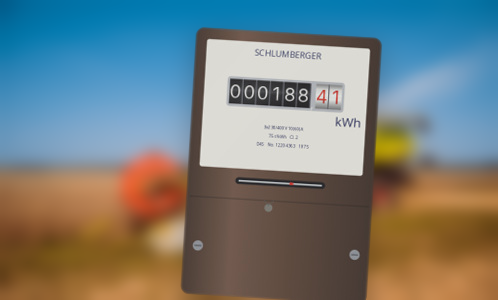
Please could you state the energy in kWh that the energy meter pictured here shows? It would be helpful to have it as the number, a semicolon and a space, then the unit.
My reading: 188.41; kWh
